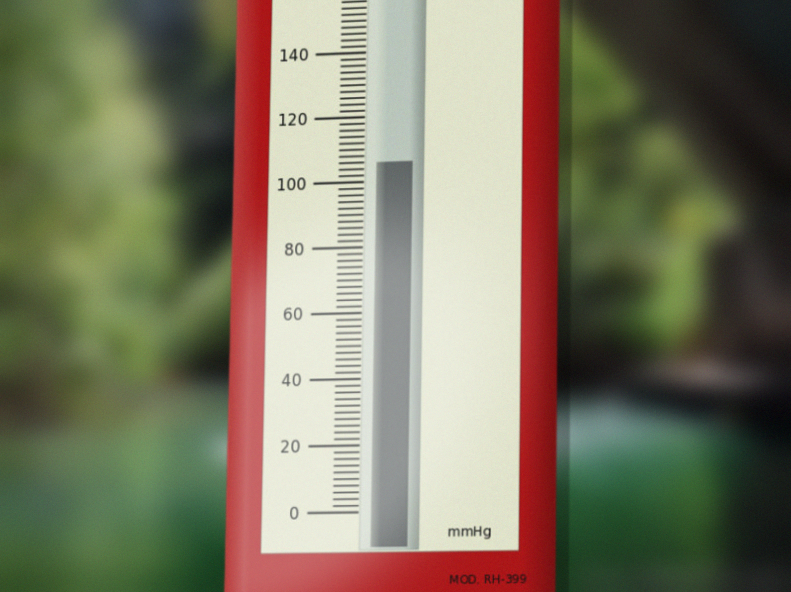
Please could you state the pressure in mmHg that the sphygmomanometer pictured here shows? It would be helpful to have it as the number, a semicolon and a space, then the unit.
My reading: 106; mmHg
